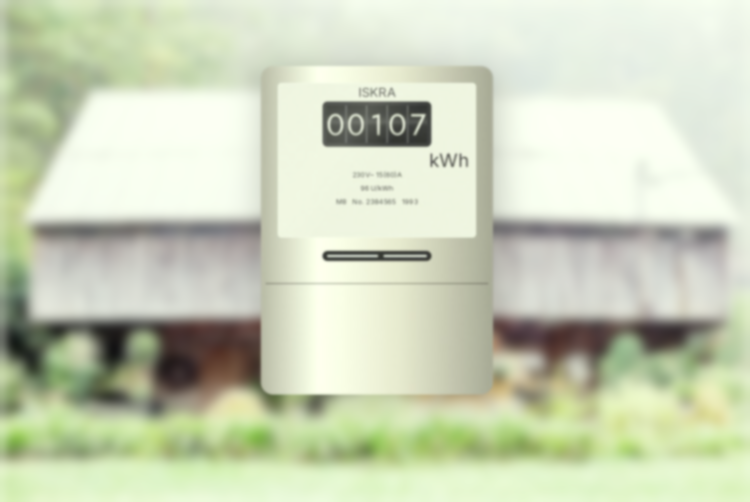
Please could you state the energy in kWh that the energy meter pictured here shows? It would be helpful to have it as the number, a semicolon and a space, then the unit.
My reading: 107; kWh
